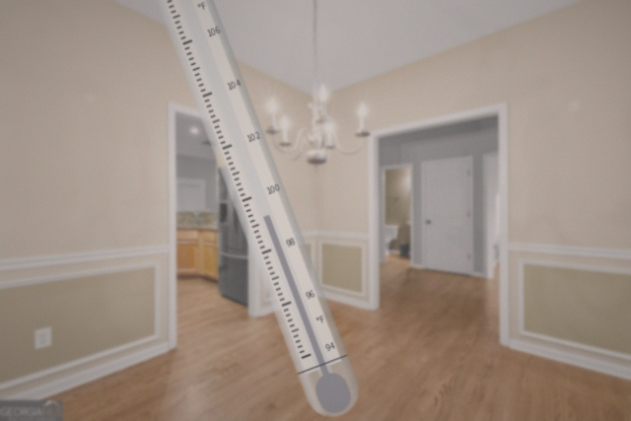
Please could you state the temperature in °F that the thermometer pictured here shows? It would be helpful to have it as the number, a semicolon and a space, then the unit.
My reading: 99.2; °F
